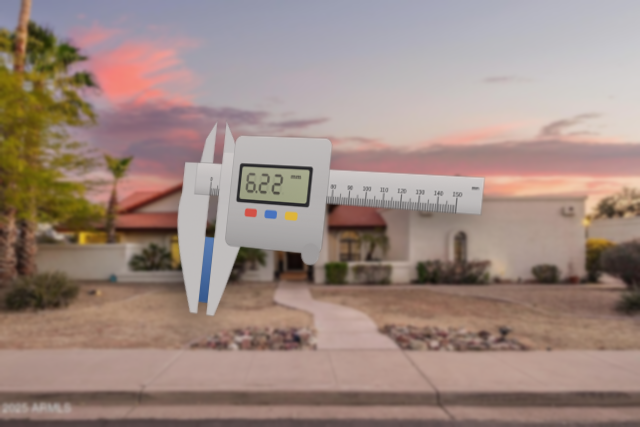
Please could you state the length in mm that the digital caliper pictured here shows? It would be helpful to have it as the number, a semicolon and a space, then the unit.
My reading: 6.22; mm
